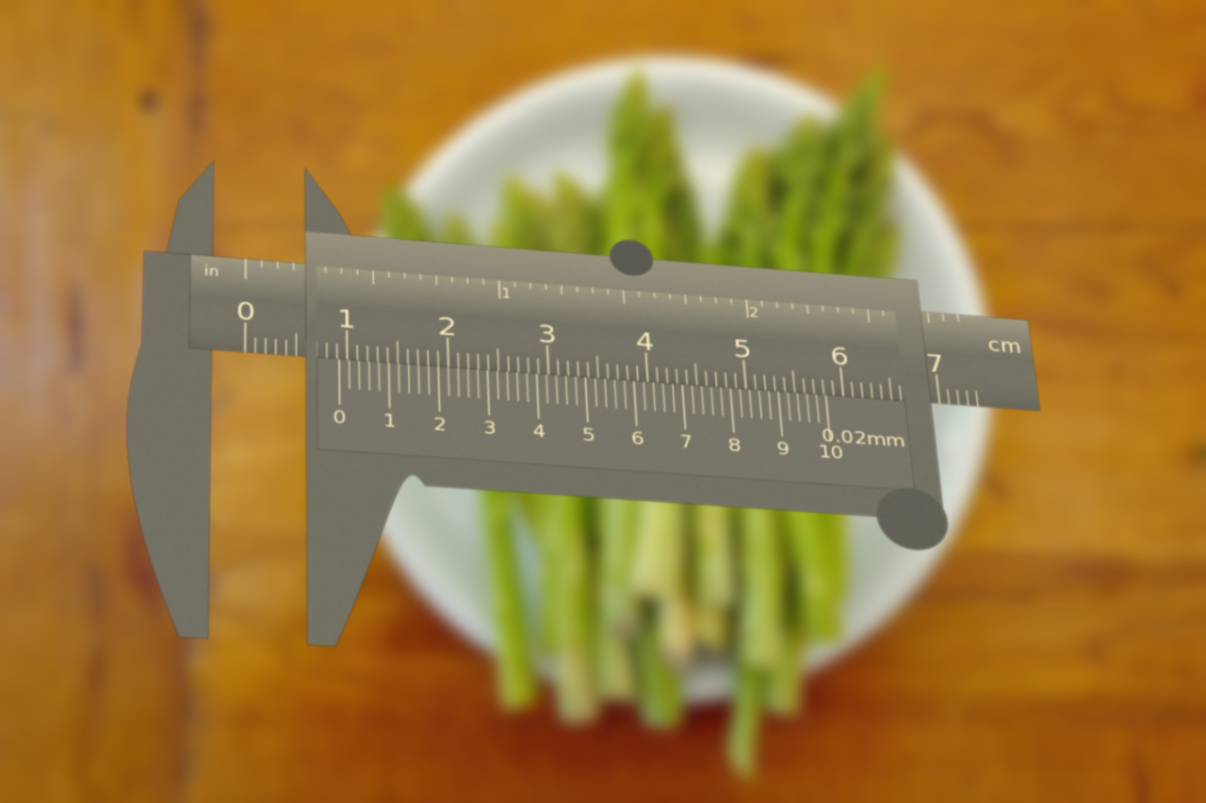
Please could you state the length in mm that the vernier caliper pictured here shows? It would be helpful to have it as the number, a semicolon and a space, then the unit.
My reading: 9.2; mm
